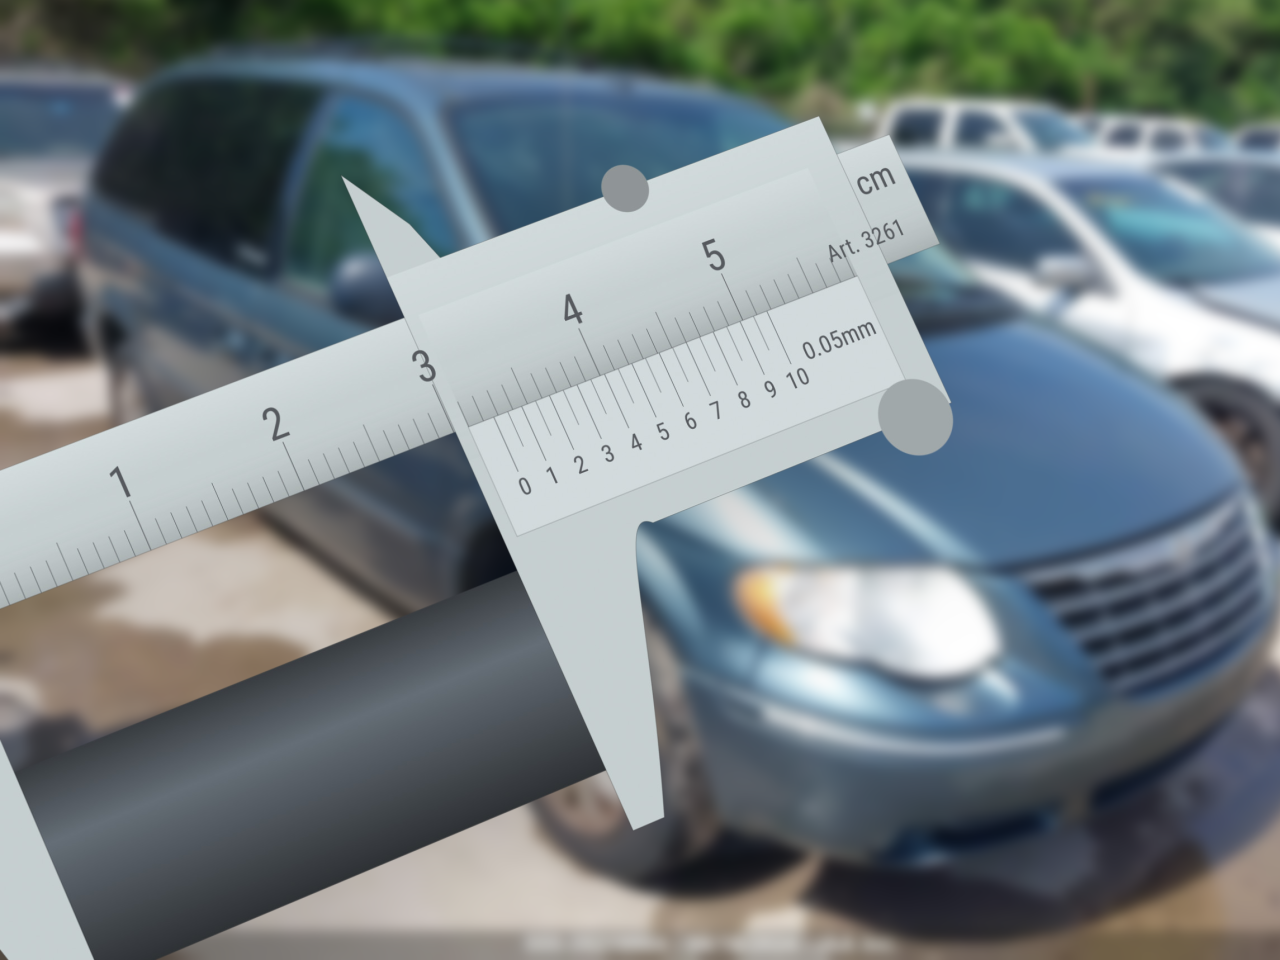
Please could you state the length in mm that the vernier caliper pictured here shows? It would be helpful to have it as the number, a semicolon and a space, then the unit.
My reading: 32.7; mm
